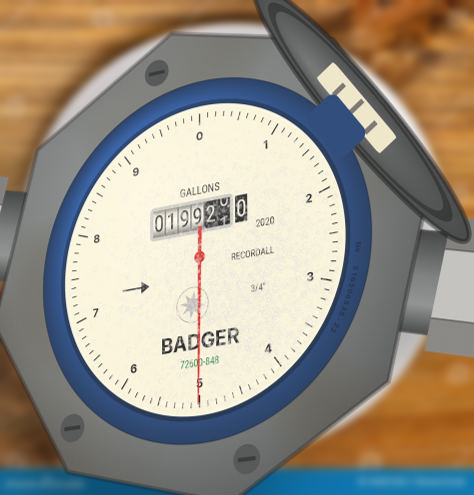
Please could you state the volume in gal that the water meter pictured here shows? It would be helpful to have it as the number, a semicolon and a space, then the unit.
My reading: 199205.0; gal
